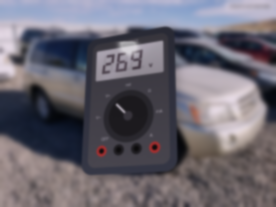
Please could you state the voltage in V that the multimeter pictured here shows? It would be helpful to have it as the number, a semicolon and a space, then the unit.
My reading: 269; V
